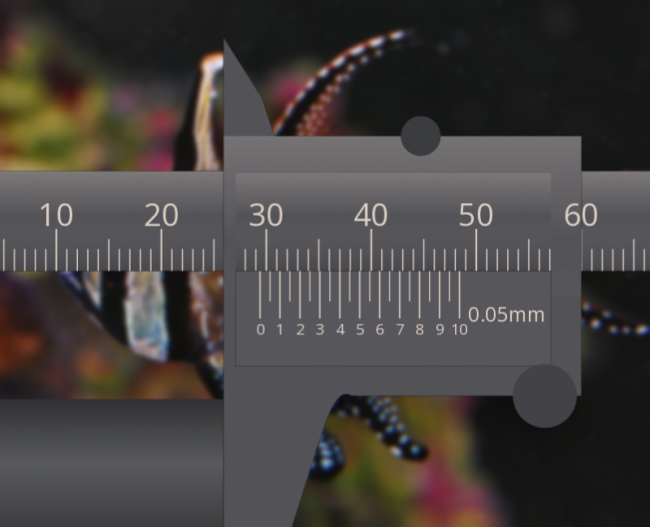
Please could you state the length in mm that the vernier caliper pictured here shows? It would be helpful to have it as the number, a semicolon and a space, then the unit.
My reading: 29.4; mm
